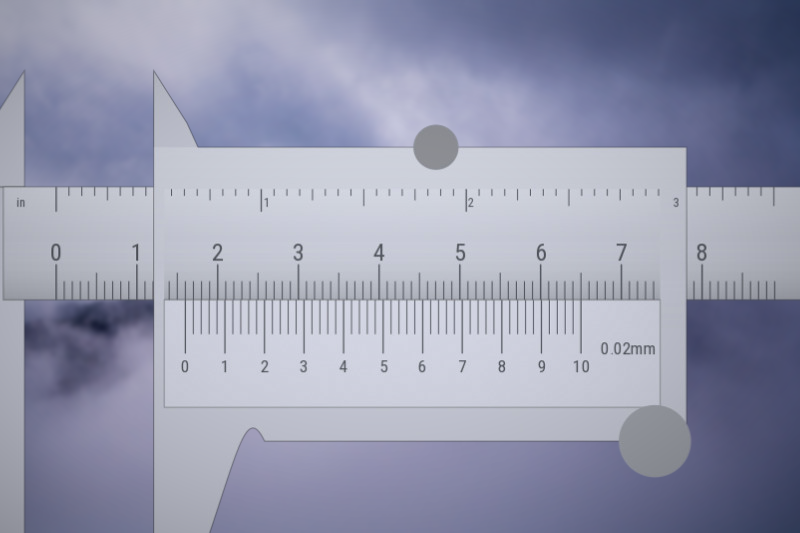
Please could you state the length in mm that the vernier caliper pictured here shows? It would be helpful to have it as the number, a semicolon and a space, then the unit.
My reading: 16.0; mm
